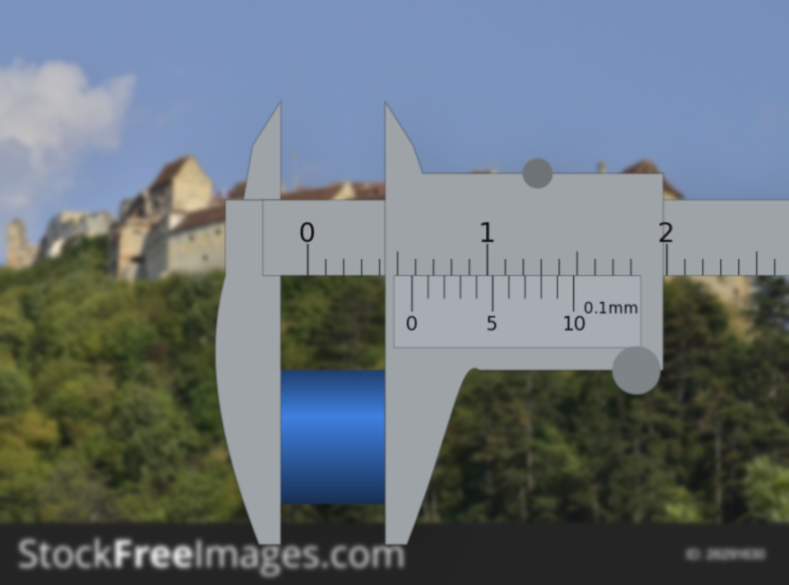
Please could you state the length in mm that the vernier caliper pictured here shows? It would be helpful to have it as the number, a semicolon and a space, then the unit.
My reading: 5.8; mm
